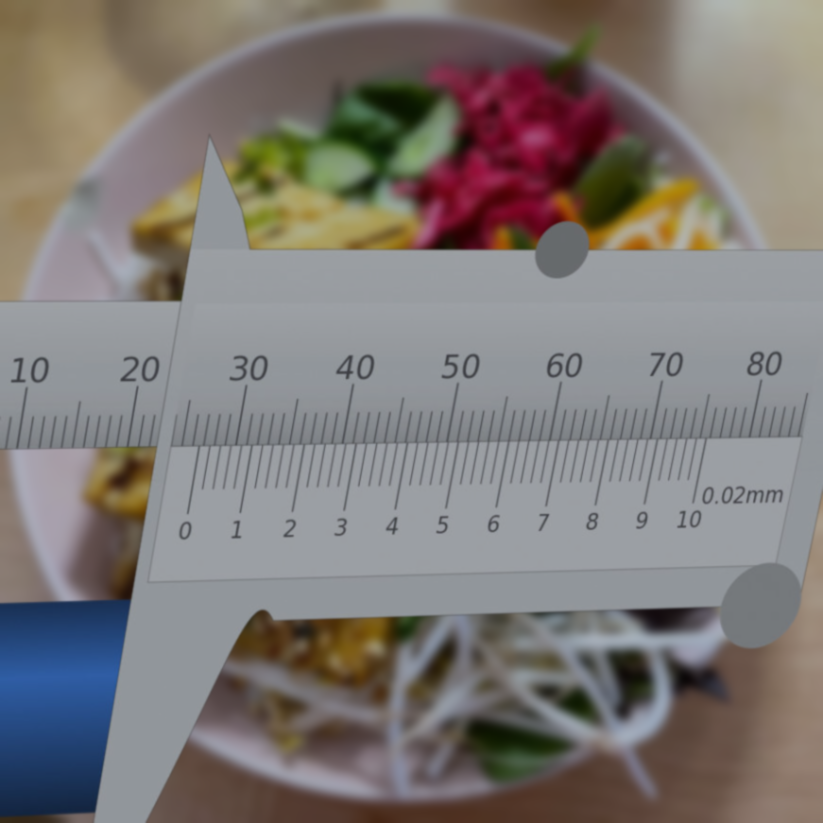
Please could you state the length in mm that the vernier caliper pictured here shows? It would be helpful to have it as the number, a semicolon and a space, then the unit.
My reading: 26.6; mm
